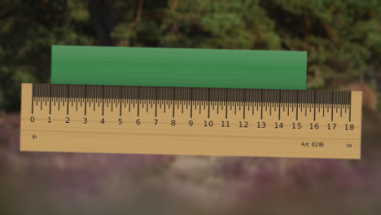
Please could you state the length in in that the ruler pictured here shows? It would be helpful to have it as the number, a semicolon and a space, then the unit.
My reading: 14.5; in
